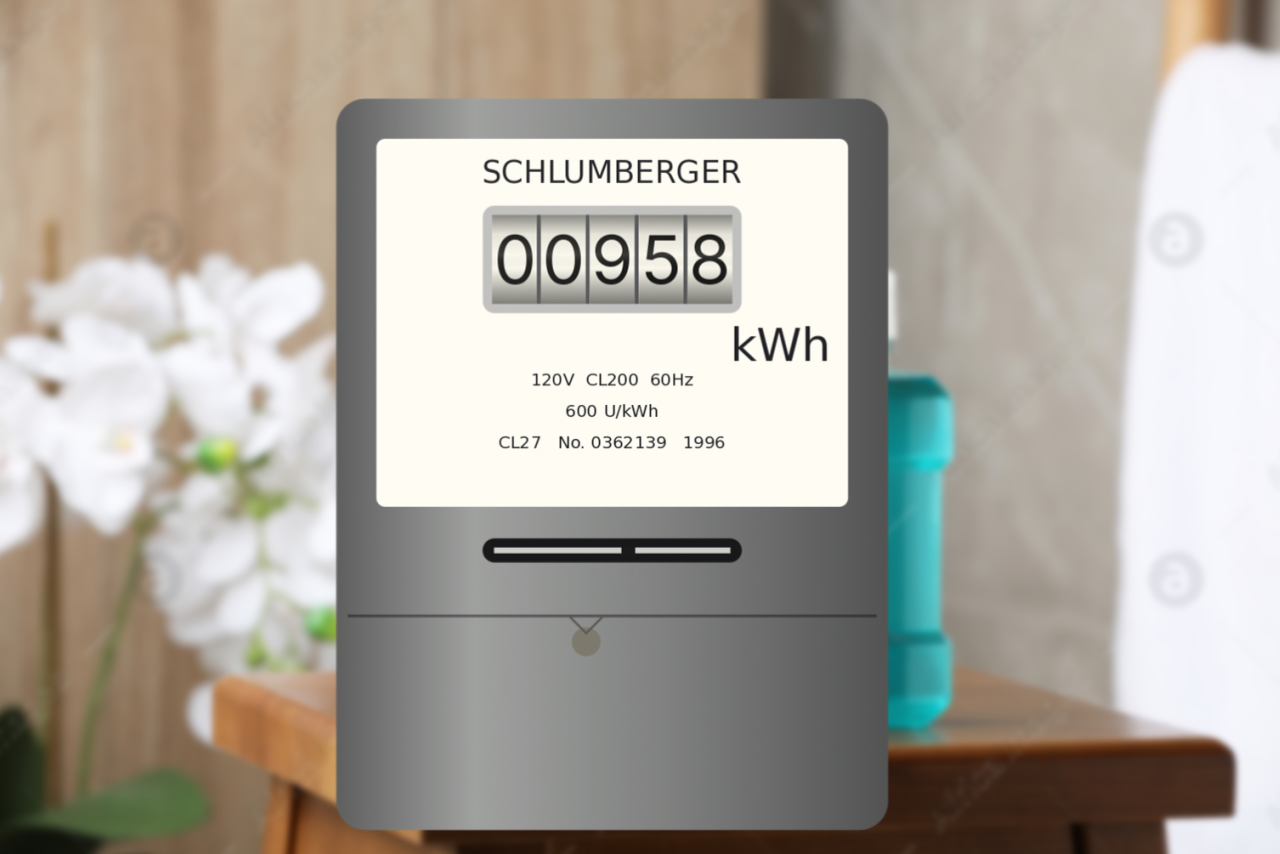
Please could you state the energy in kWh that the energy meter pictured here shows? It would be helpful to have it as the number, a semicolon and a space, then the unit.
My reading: 958; kWh
